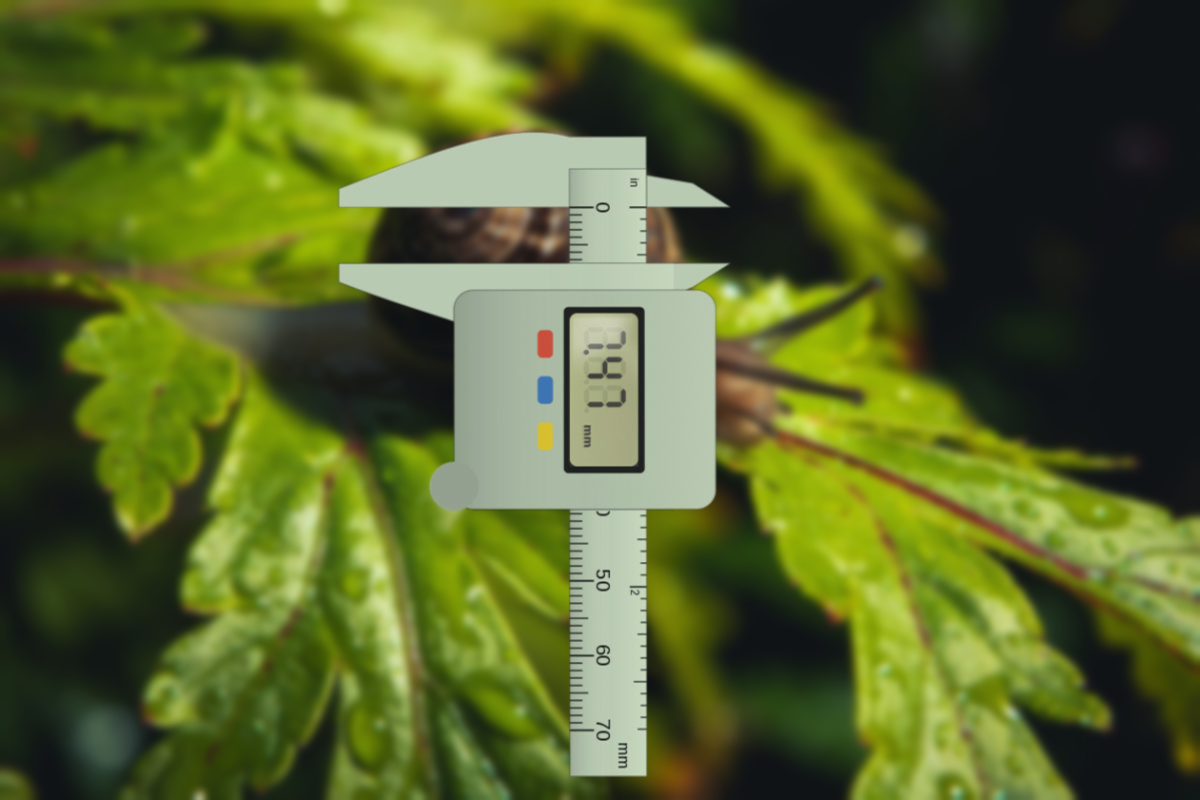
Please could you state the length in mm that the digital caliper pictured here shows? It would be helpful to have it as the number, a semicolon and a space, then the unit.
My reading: 7.47; mm
